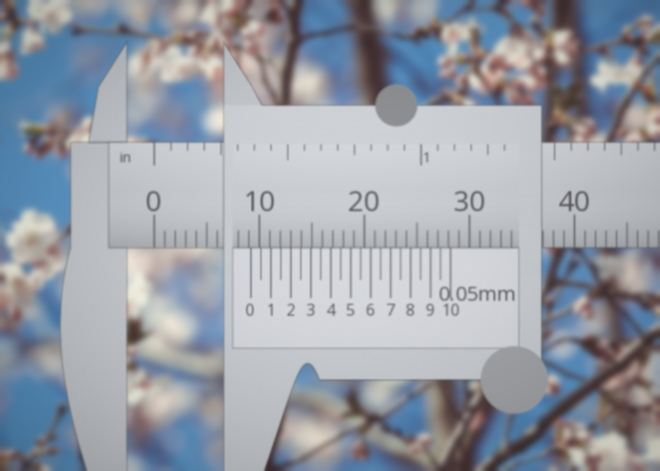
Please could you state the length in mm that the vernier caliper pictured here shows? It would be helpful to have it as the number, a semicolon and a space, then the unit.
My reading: 9.2; mm
